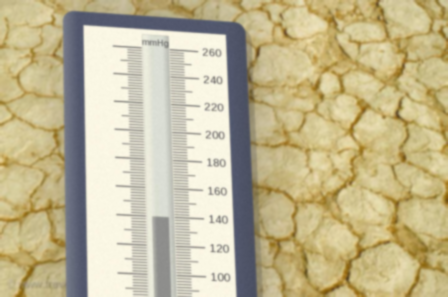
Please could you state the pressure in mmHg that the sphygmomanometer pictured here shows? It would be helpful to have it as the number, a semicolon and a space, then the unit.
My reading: 140; mmHg
